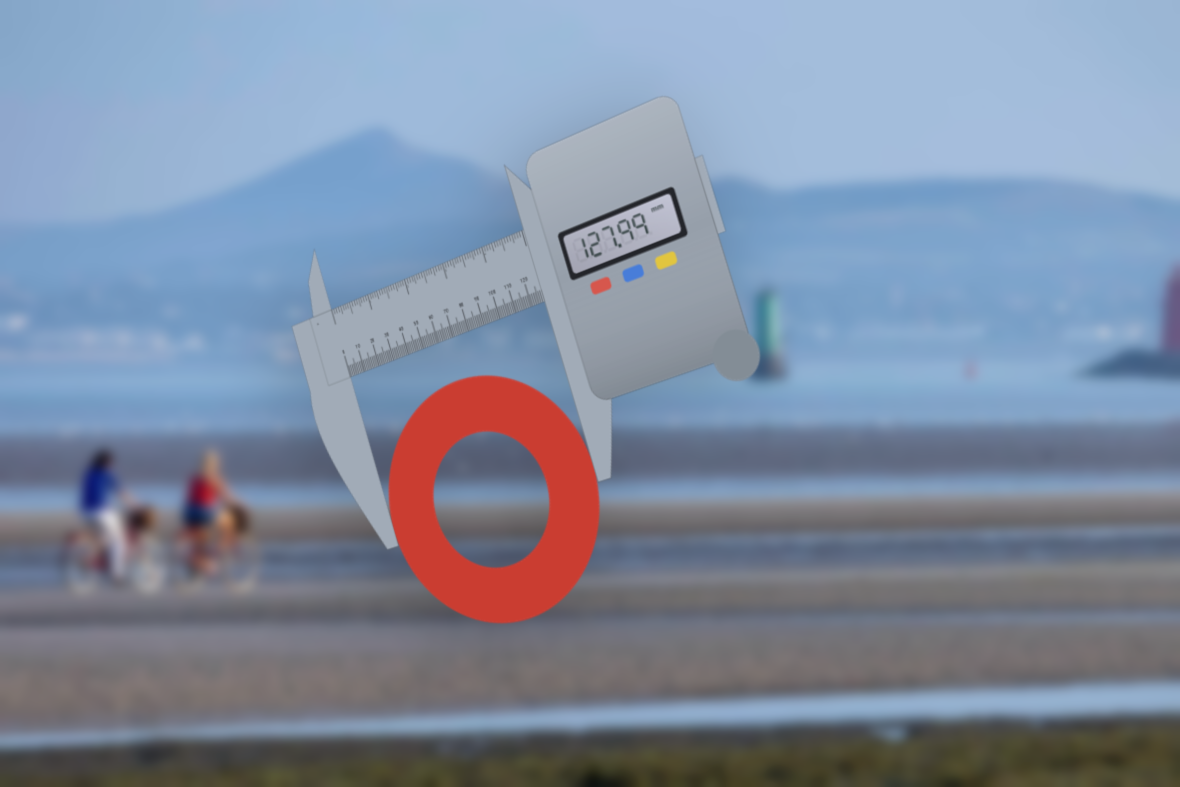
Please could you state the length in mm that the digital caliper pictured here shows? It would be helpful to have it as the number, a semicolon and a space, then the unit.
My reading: 127.99; mm
